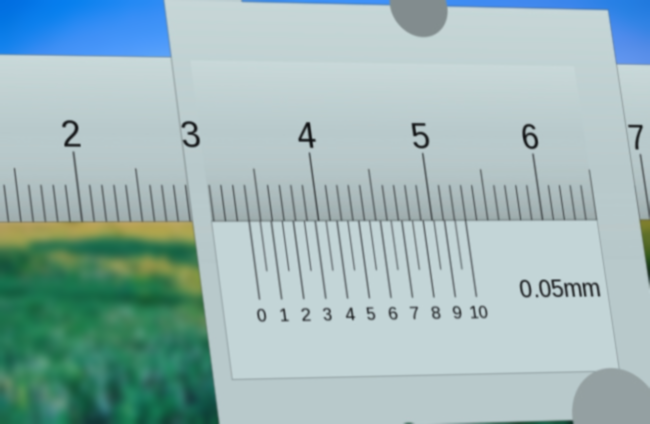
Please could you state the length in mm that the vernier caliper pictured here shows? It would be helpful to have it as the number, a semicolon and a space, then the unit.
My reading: 34.0; mm
